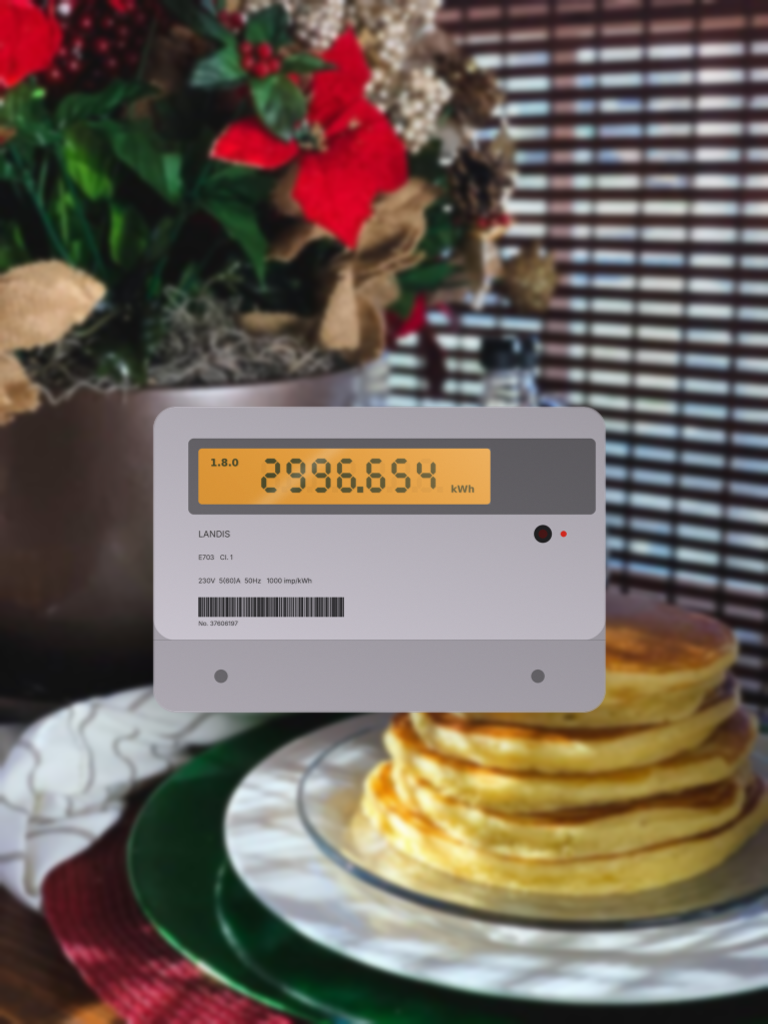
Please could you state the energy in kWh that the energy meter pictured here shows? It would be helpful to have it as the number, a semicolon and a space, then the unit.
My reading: 2996.654; kWh
